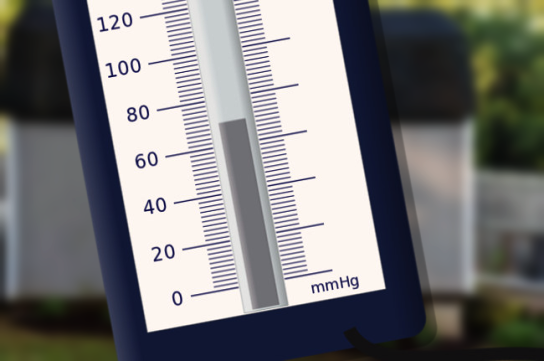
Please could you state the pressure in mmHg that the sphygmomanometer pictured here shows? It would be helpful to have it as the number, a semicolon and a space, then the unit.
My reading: 70; mmHg
